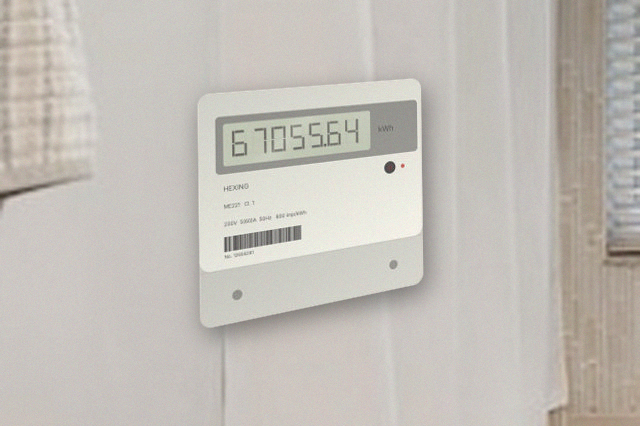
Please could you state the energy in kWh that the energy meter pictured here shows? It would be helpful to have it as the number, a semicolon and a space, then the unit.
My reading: 67055.64; kWh
